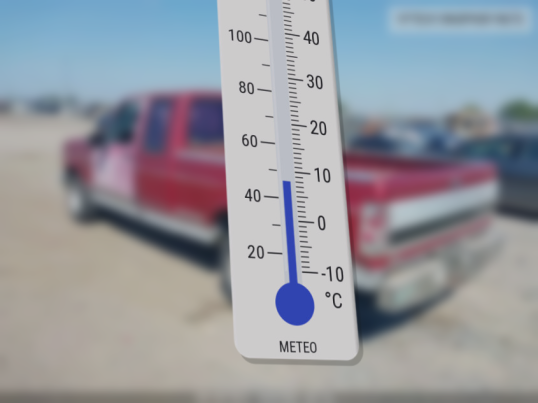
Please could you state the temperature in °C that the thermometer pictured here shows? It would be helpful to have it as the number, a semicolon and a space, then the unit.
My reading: 8; °C
